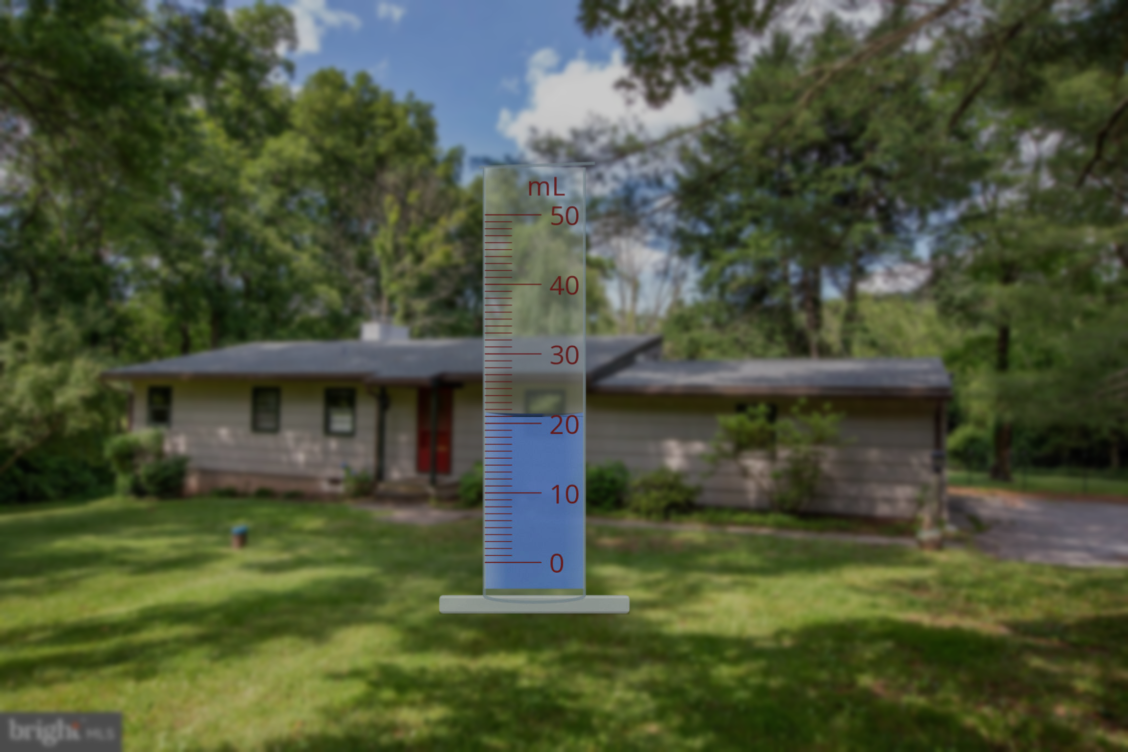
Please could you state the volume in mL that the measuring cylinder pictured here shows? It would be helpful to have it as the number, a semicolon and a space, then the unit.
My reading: 21; mL
